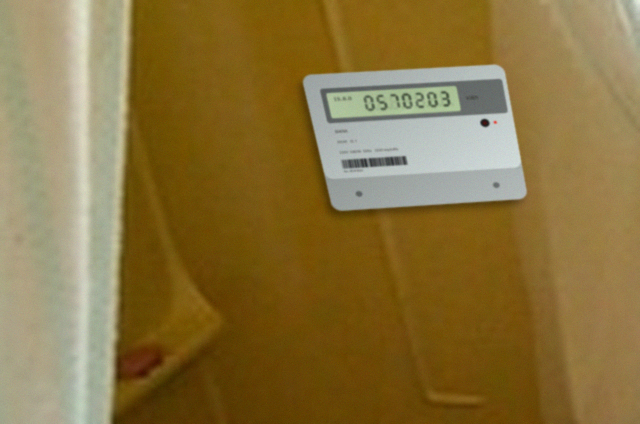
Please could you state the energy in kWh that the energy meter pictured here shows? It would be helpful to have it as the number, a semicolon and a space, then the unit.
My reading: 570203; kWh
